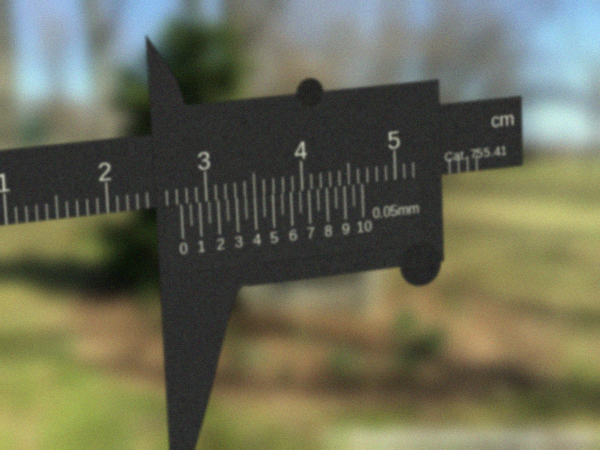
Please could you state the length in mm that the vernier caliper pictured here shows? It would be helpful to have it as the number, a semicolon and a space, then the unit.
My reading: 27.4; mm
